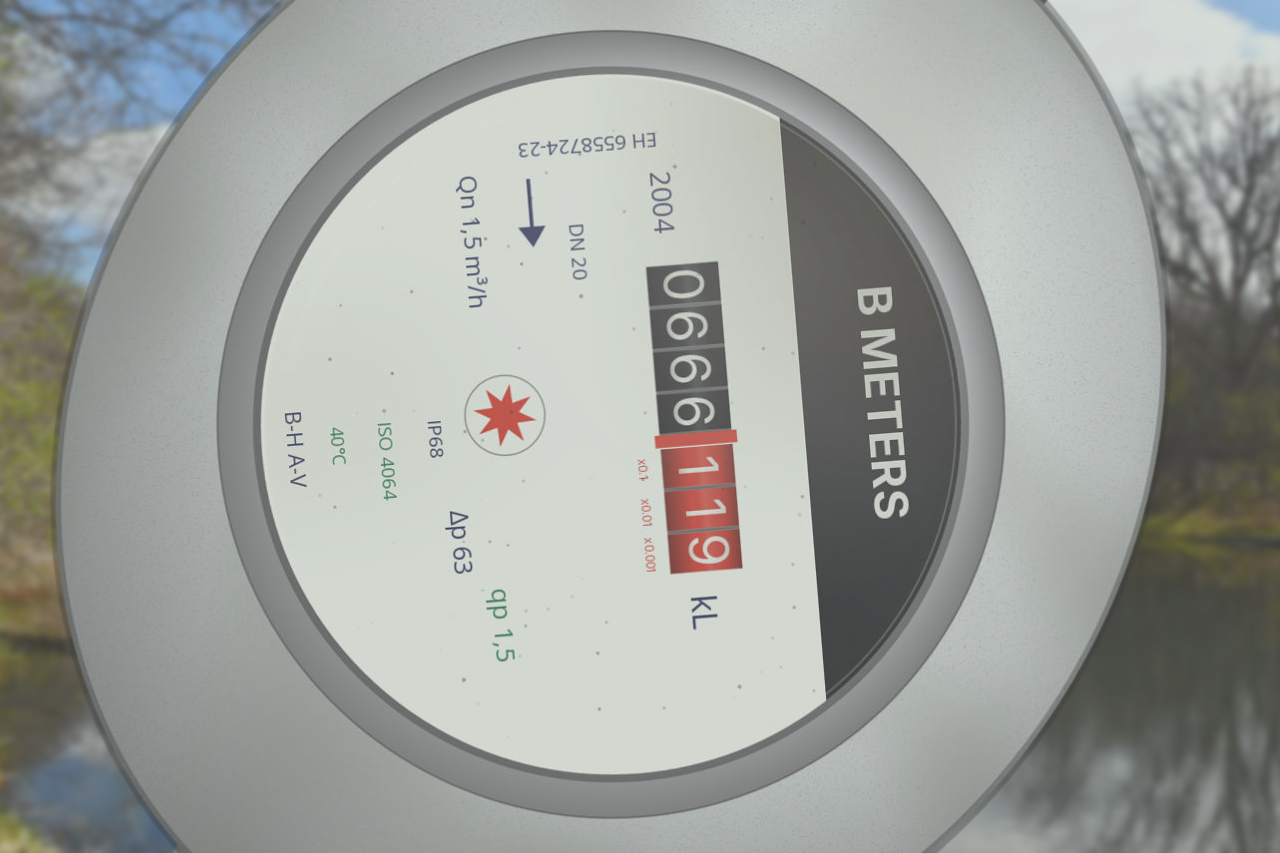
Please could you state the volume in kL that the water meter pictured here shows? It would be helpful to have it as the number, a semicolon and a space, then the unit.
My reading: 666.119; kL
